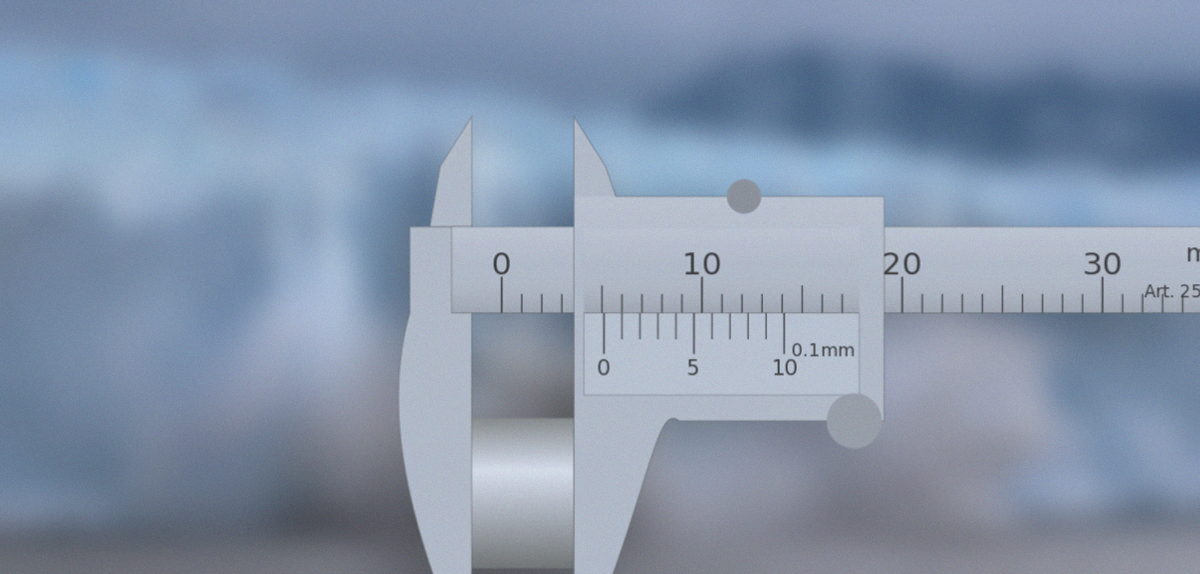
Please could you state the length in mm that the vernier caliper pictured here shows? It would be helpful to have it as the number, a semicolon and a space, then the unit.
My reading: 5.1; mm
